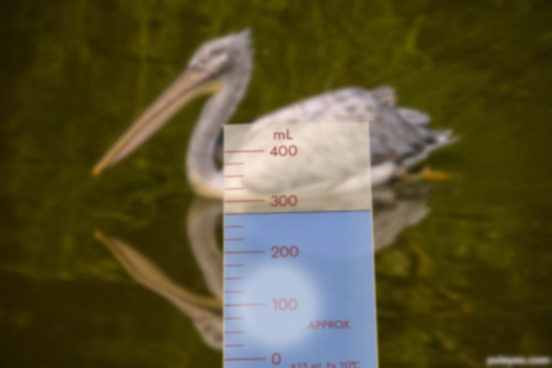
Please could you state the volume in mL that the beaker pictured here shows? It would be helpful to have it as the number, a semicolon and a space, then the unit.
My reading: 275; mL
